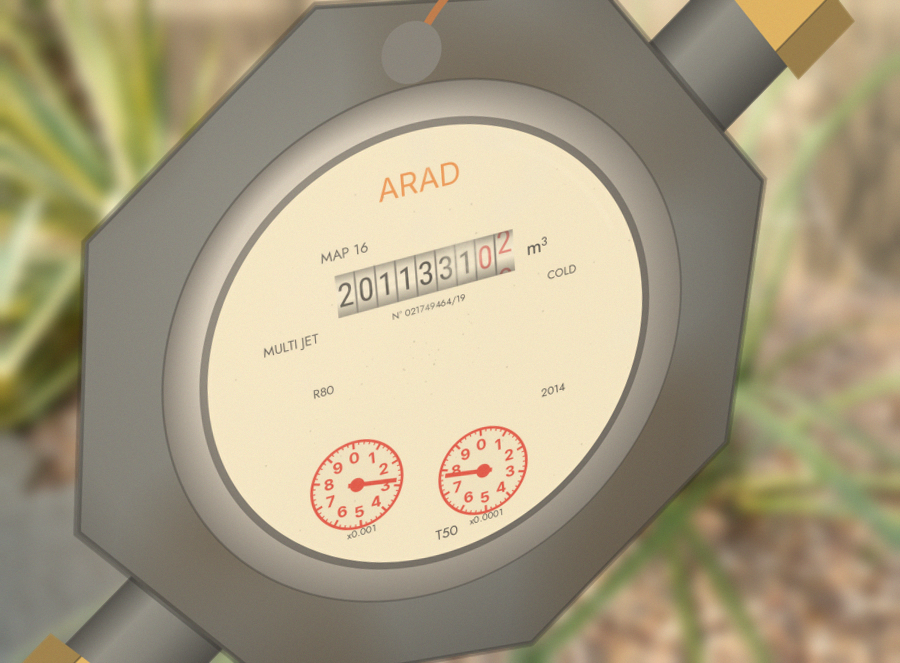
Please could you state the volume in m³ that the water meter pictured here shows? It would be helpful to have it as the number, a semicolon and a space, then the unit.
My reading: 2011331.0227; m³
